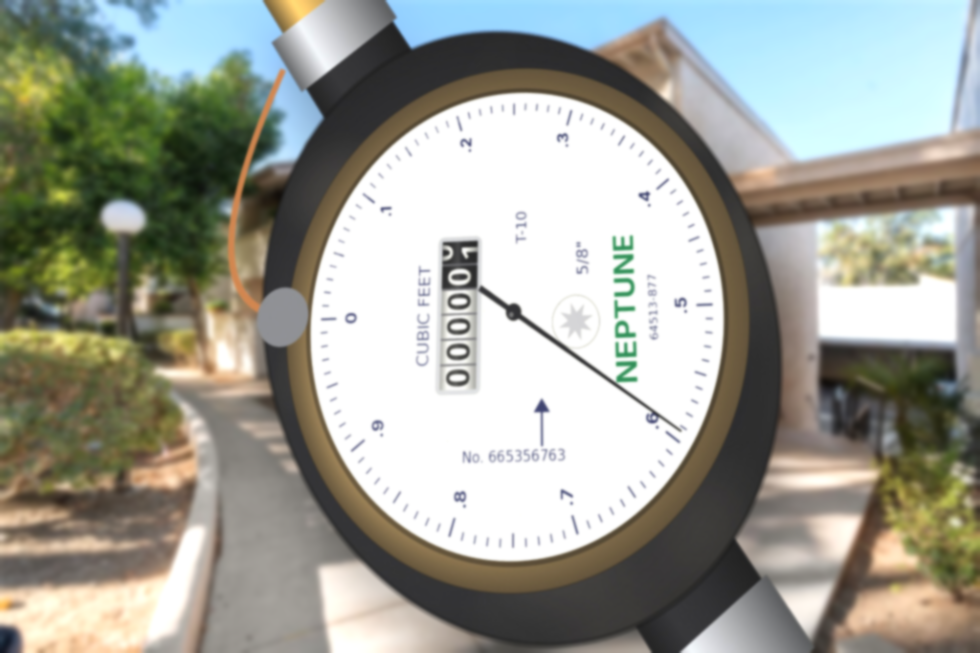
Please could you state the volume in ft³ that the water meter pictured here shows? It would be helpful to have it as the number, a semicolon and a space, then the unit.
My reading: 0.59; ft³
